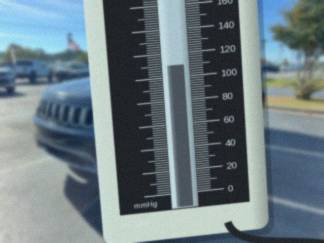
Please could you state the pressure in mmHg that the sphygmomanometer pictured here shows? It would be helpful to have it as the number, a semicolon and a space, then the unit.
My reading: 110; mmHg
